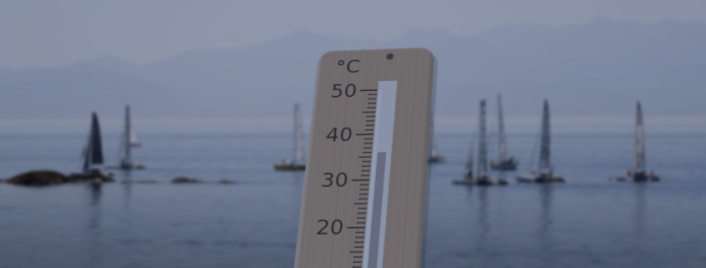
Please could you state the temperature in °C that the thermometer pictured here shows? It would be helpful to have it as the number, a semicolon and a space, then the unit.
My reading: 36; °C
